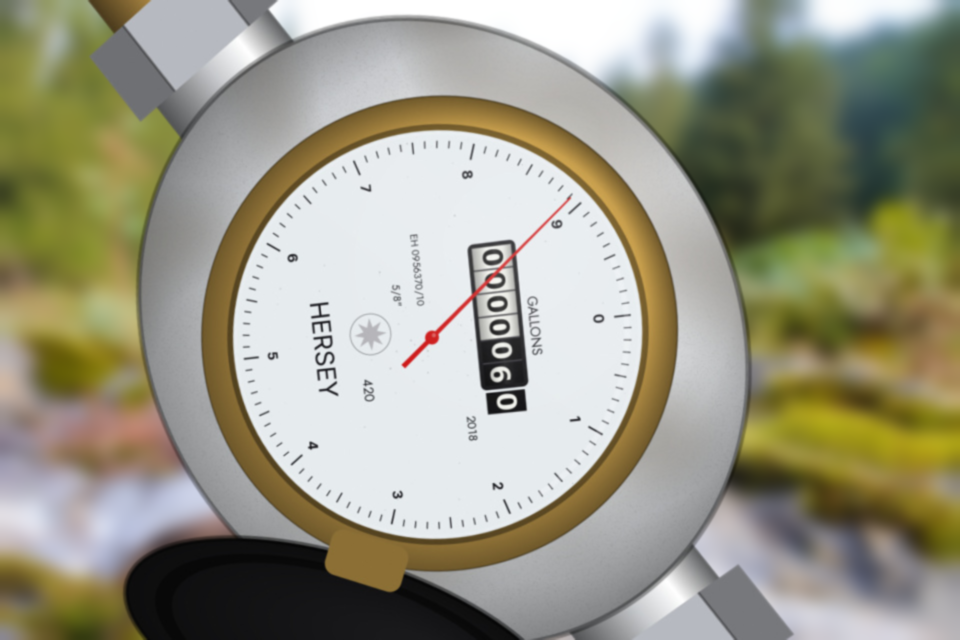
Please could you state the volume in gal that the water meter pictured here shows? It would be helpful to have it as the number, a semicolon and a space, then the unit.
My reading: 58.9; gal
